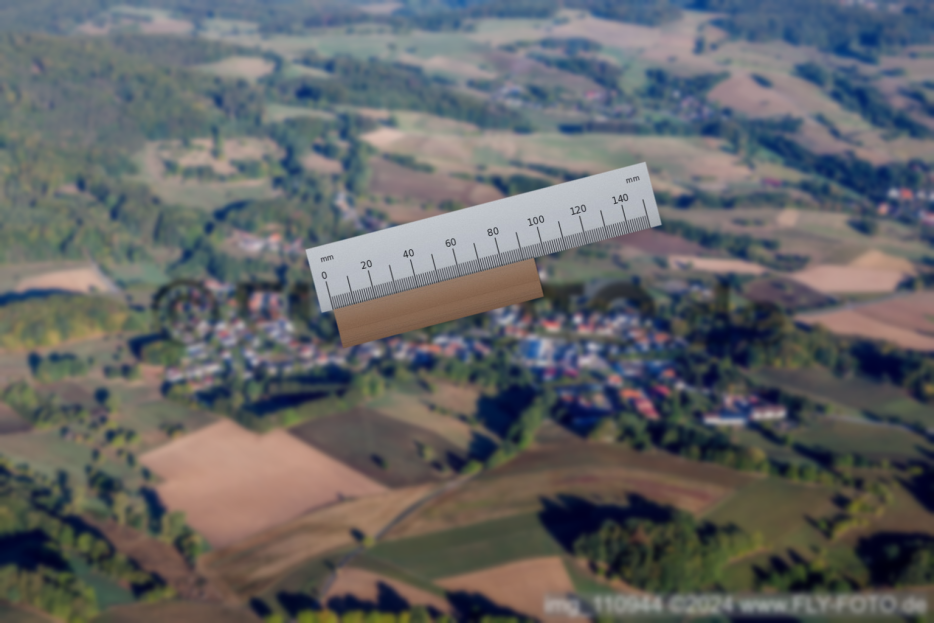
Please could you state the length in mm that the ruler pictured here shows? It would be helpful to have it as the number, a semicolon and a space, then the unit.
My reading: 95; mm
